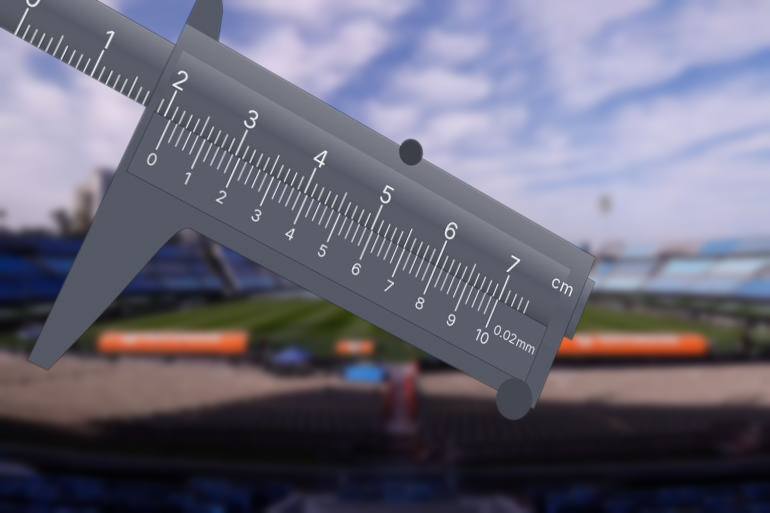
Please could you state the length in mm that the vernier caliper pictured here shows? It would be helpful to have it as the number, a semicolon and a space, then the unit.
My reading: 20.8; mm
